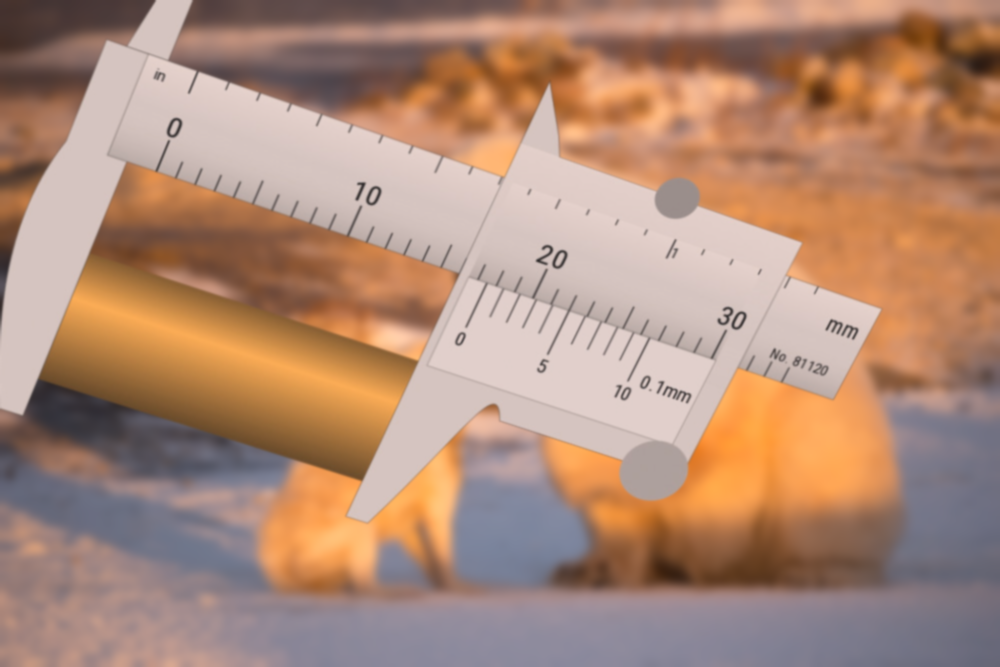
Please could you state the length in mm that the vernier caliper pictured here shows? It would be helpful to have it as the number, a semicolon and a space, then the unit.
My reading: 17.5; mm
